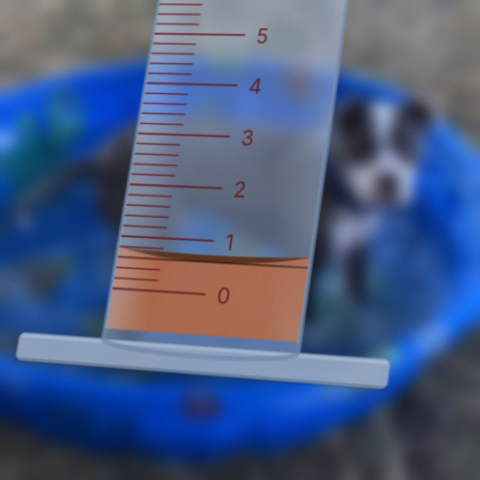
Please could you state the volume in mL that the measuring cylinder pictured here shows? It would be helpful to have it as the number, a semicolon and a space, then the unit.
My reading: 0.6; mL
